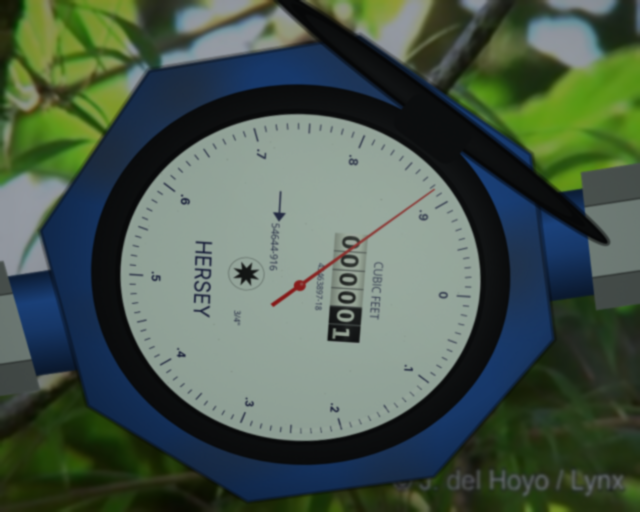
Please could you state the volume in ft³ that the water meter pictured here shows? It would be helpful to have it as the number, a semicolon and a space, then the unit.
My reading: 0.88; ft³
